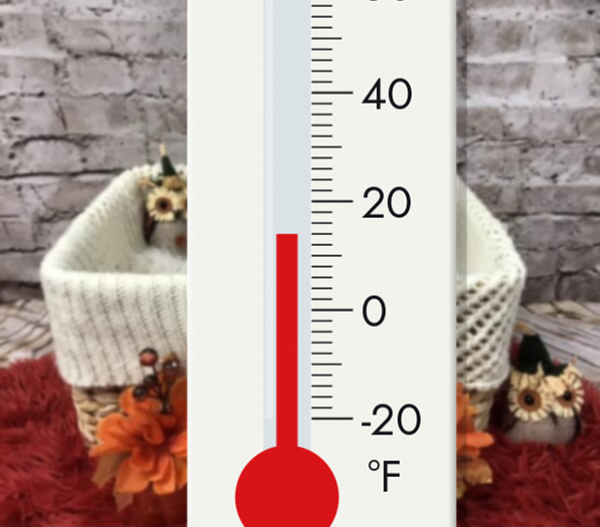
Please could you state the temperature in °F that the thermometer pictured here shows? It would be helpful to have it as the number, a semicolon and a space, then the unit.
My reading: 14; °F
